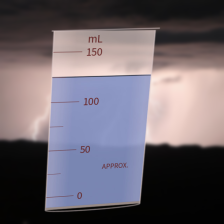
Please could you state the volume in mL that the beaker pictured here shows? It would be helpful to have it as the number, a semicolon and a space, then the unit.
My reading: 125; mL
